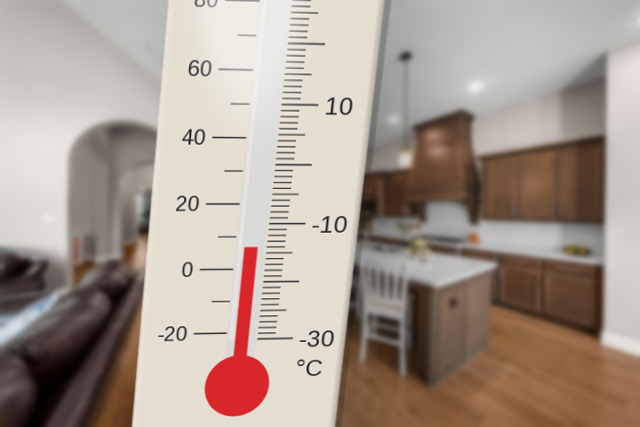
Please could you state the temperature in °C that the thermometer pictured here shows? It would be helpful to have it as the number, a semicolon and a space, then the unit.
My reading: -14; °C
